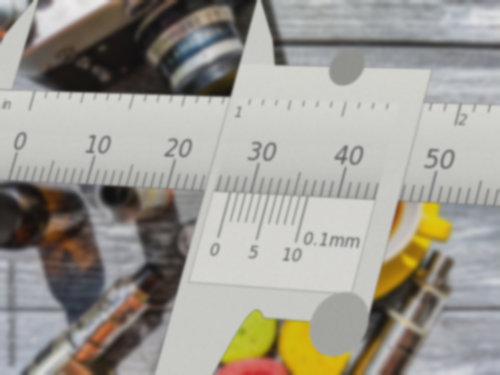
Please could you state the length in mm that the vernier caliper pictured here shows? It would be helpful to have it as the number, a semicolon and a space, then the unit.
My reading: 27.6; mm
